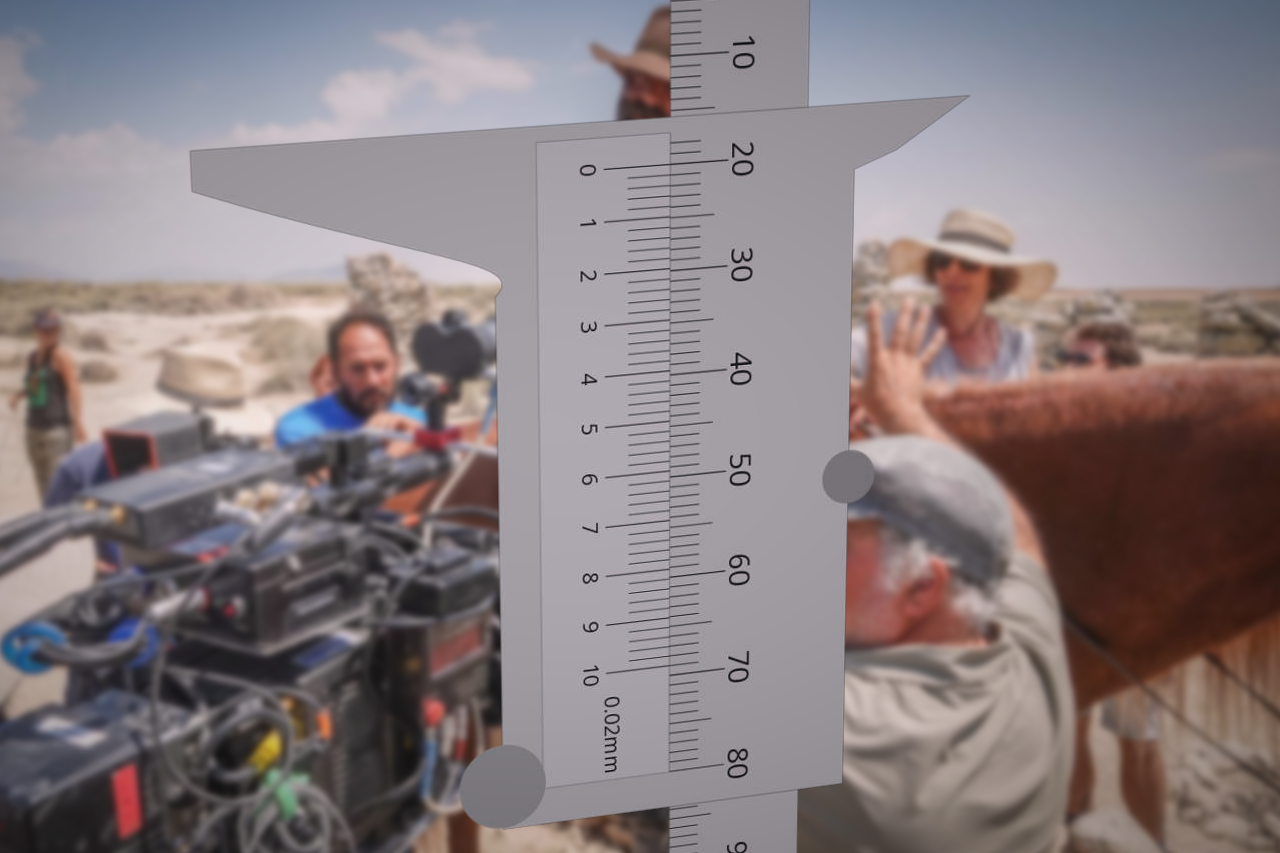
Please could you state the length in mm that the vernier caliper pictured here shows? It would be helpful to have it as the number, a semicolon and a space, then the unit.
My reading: 20.0; mm
